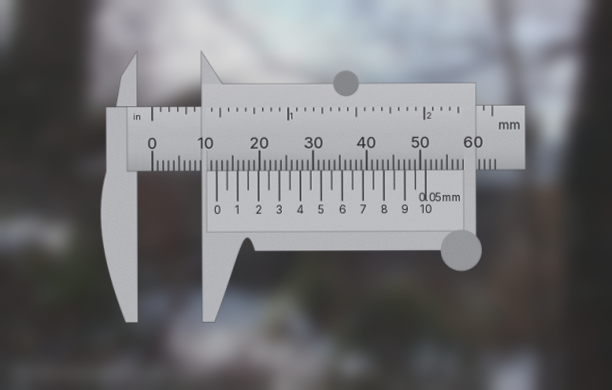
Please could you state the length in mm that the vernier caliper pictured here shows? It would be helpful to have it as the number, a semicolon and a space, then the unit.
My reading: 12.0; mm
